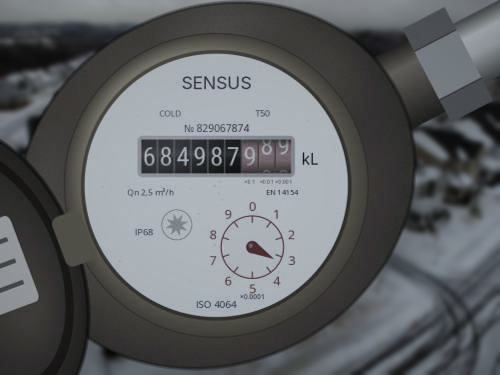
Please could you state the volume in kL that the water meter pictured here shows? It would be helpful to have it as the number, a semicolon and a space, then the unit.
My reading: 684987.9893; kL
